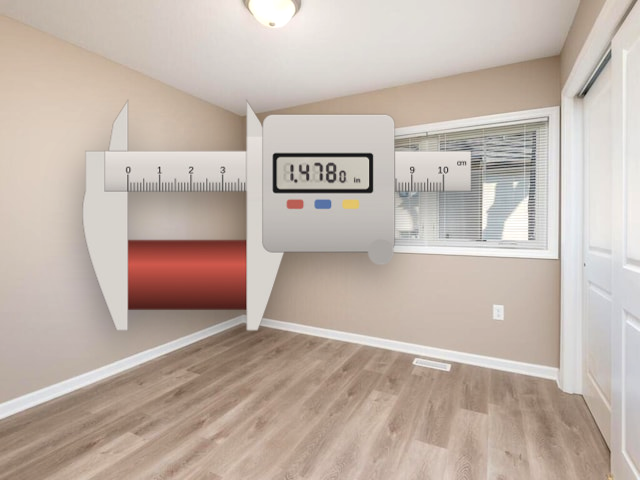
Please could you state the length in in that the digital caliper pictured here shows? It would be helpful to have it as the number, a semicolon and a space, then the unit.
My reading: 1.4780; in
